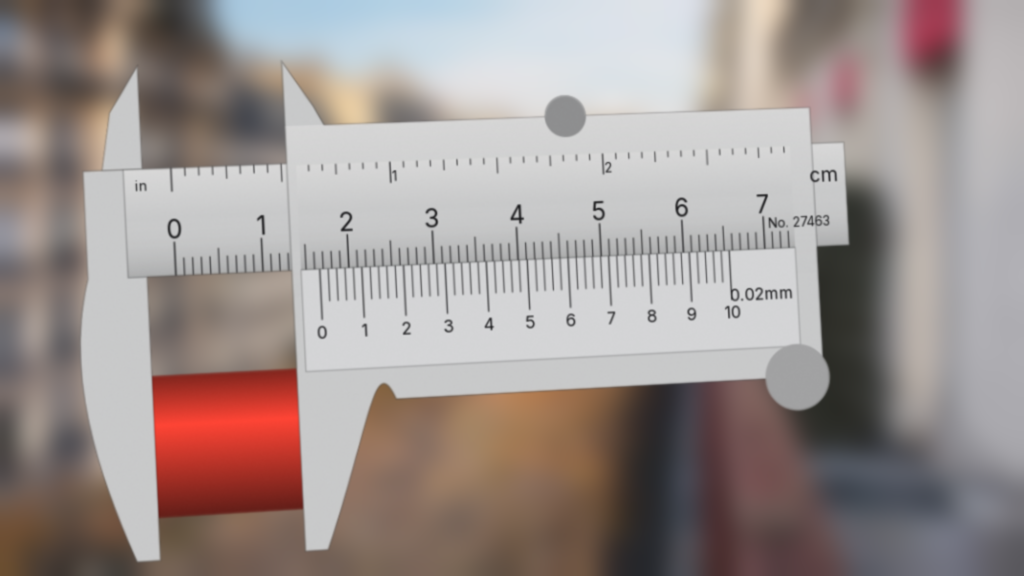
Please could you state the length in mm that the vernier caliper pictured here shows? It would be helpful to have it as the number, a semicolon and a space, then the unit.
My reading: 16.6; mm
